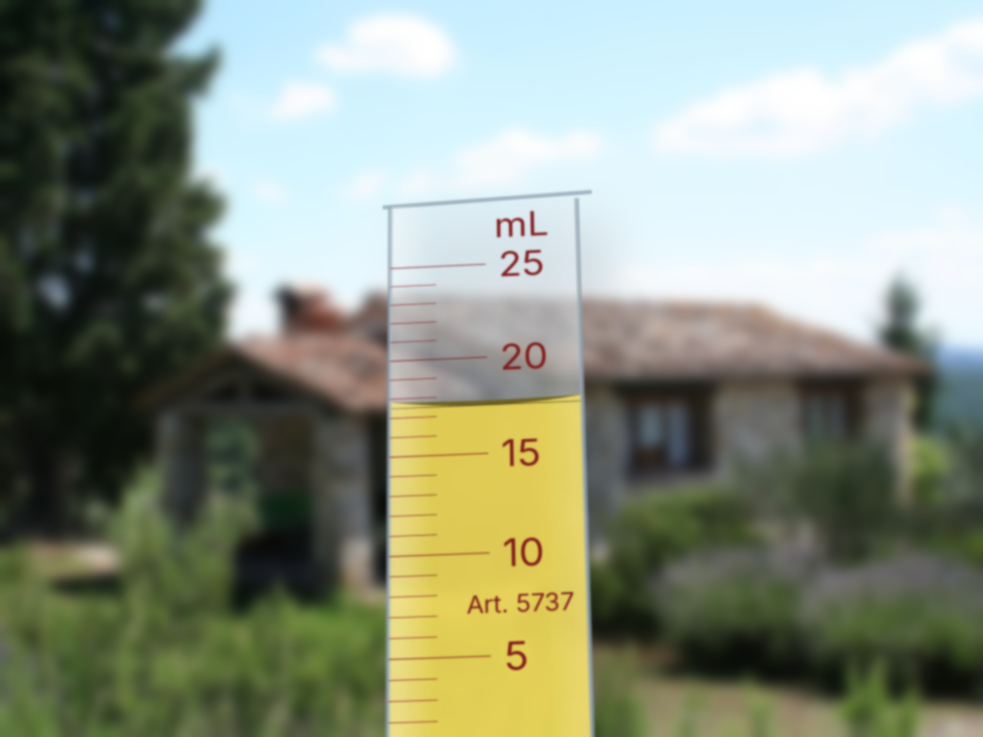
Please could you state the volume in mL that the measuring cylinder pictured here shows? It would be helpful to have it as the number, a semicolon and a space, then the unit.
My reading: 17.5; mL
